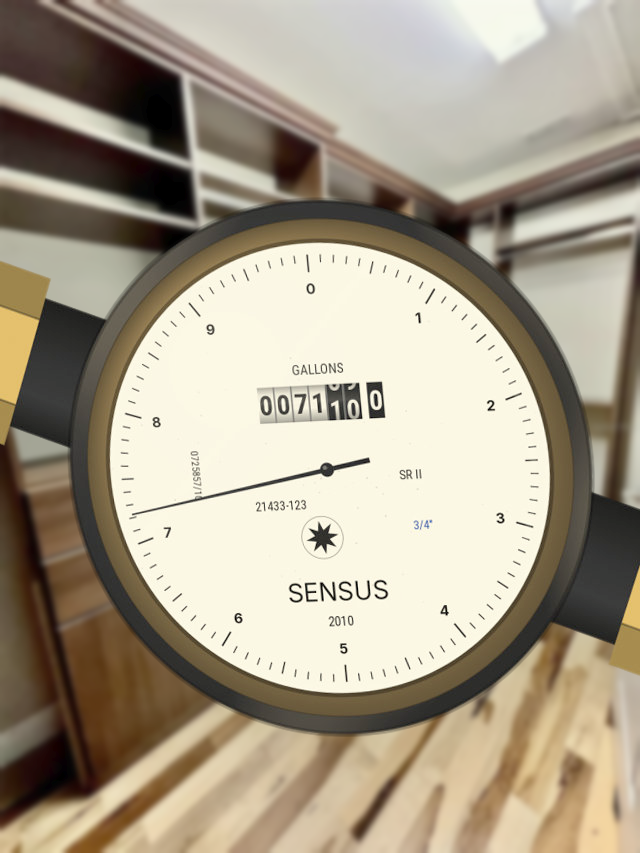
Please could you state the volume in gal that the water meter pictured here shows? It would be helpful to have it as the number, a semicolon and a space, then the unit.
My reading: 71097.2; gal
